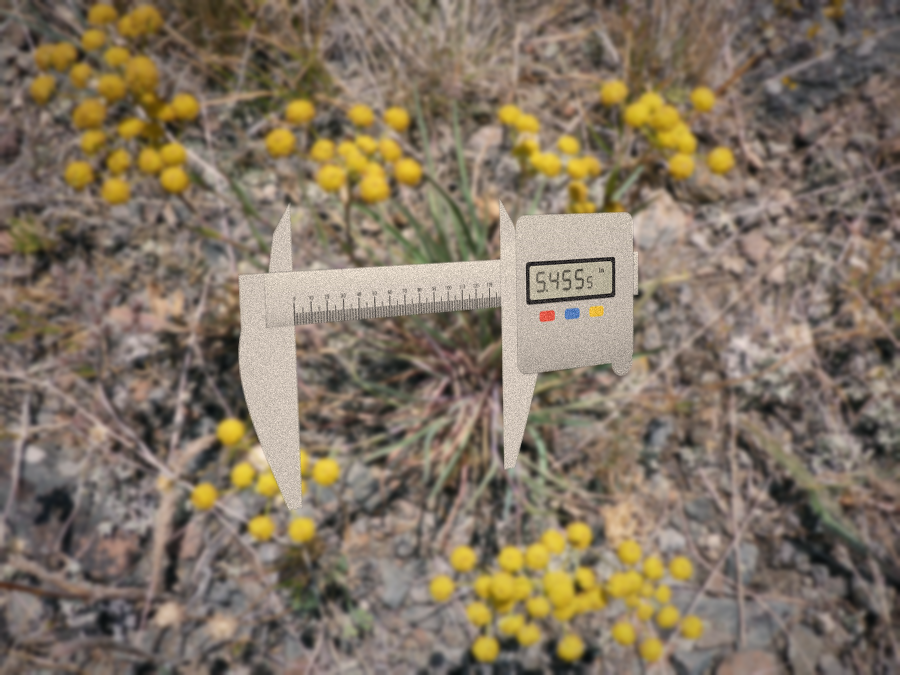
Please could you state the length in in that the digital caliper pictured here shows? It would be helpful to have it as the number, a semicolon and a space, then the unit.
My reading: 5.4555; in
